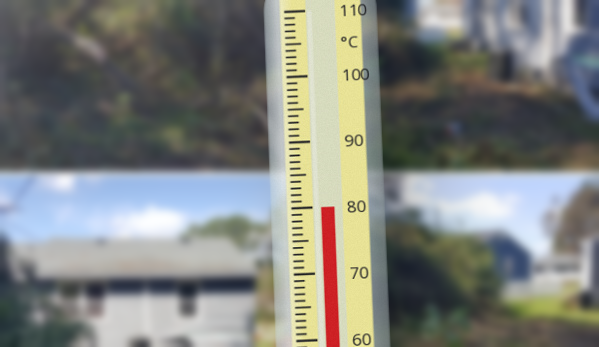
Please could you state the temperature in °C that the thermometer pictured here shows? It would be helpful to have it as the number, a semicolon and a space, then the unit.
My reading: 80; °C
